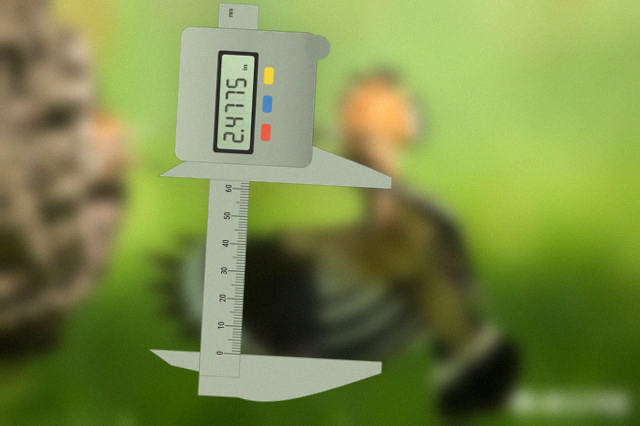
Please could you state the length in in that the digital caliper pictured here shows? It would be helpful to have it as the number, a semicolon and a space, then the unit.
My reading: 2.4775; in
